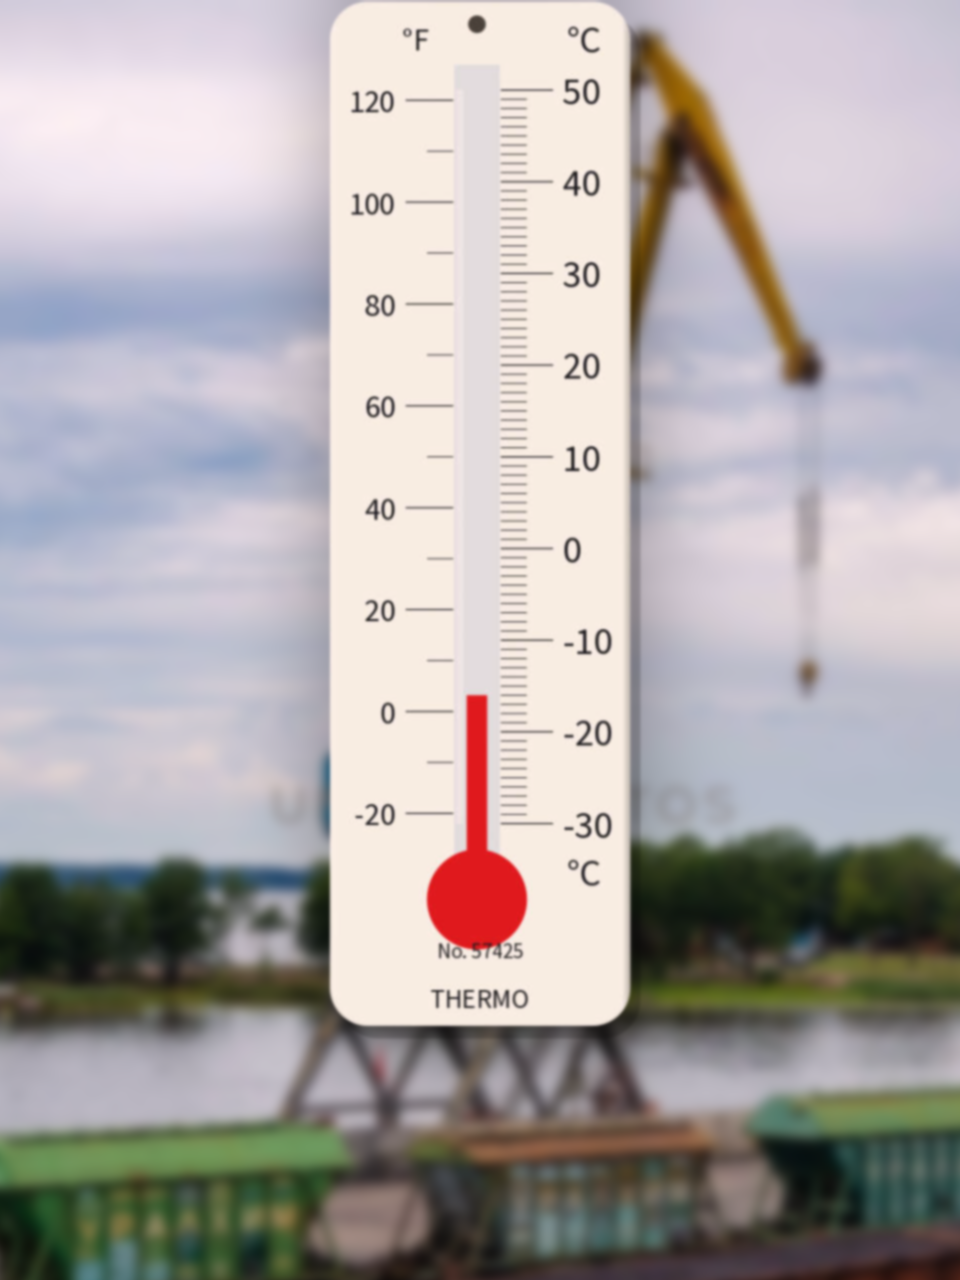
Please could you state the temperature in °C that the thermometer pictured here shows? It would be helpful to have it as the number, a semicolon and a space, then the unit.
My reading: -16; °C
